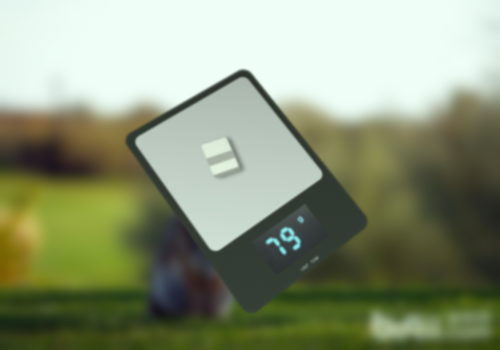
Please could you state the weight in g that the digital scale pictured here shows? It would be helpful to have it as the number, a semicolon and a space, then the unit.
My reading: 79; g
